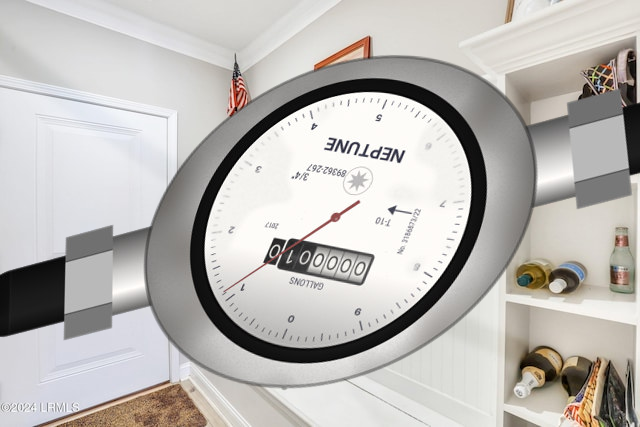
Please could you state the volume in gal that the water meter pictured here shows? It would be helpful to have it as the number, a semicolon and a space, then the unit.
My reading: 11.1; gal
